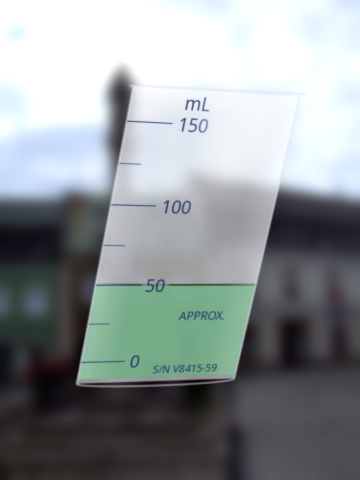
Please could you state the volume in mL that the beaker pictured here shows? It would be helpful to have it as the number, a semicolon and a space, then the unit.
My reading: 50; mL
